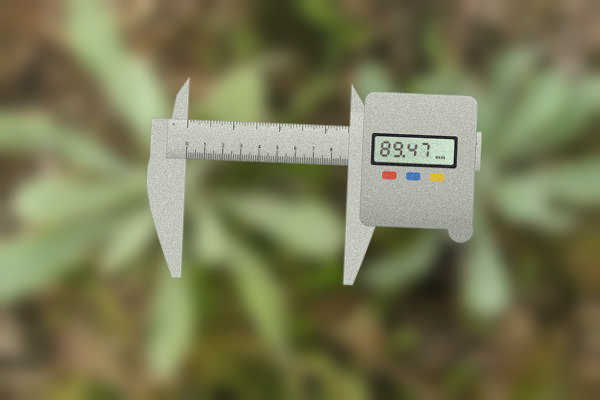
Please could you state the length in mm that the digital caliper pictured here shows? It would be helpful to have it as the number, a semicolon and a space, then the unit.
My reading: 89.47; mm
